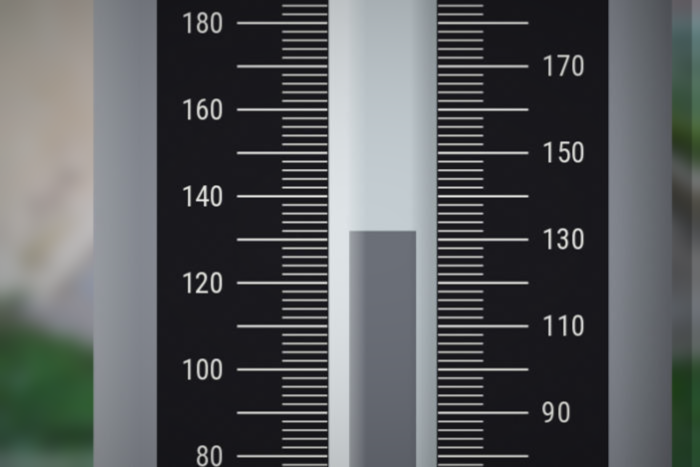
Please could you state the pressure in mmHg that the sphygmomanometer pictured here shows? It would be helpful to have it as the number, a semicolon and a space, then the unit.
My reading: 132; mmHg
